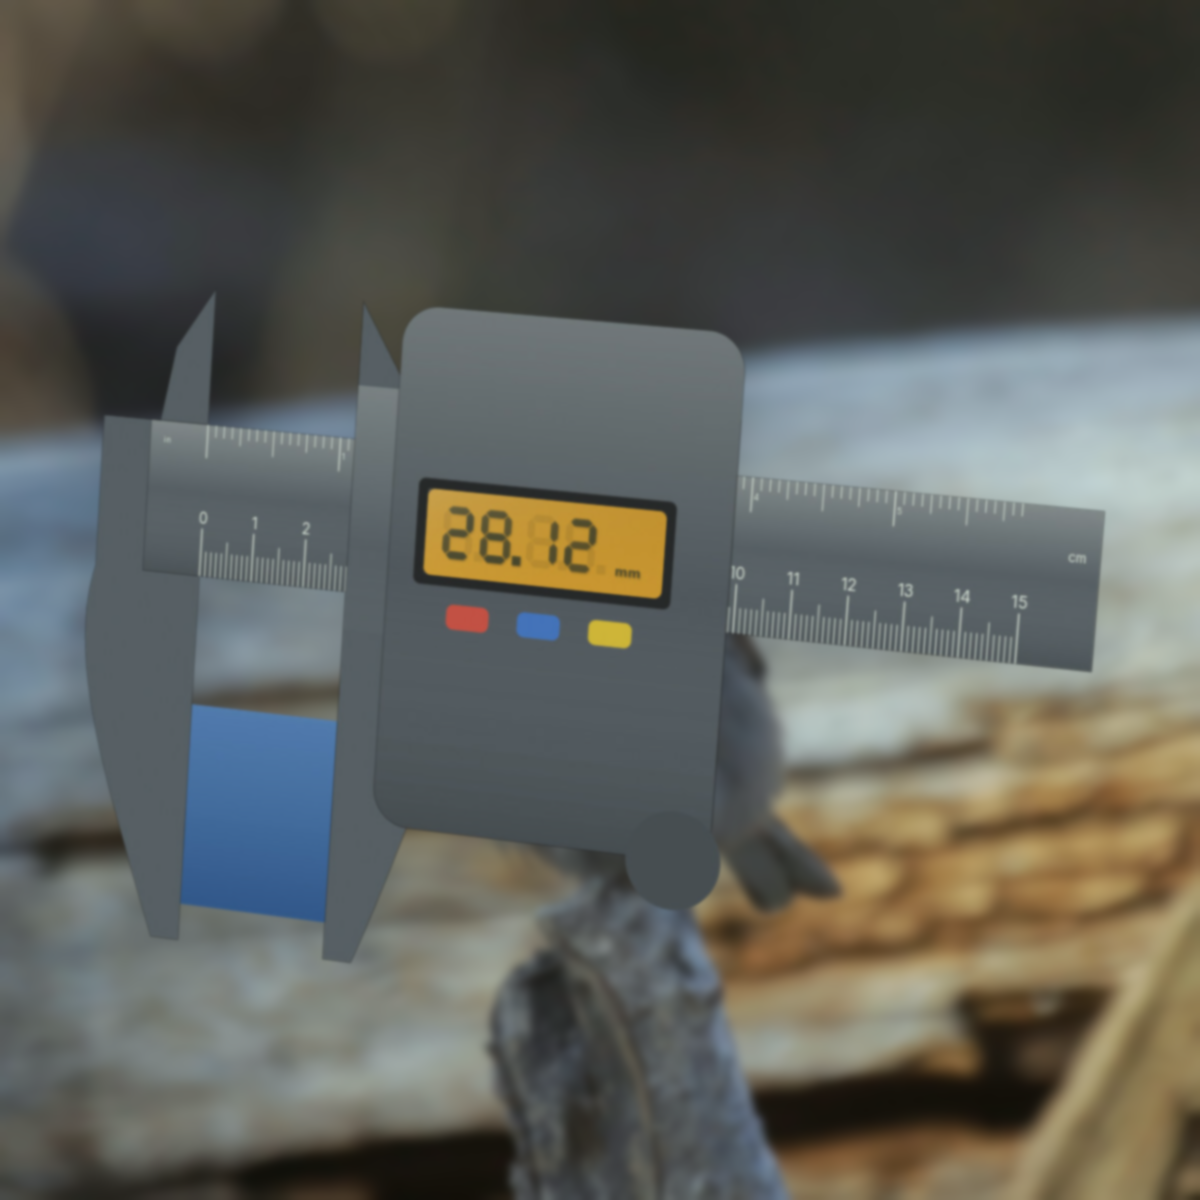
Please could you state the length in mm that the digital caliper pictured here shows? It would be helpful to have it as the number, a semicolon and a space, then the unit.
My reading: 28.12; mm
